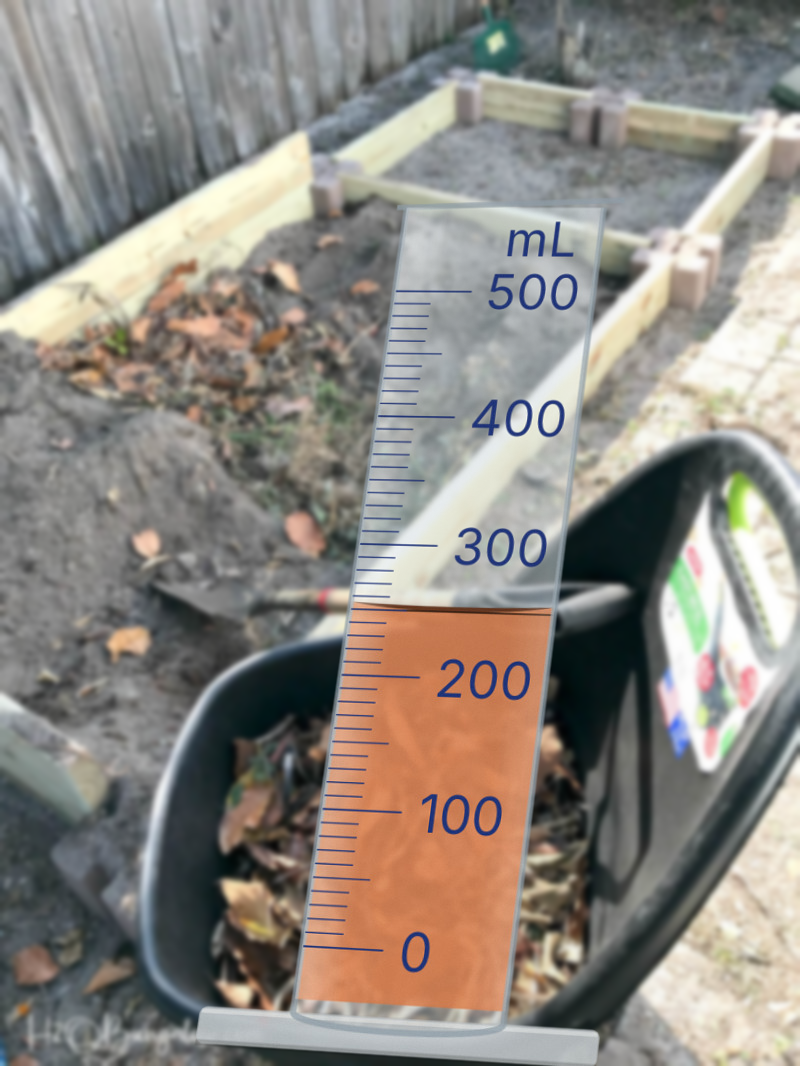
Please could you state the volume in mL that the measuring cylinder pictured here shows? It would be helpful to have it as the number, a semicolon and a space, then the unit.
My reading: 250; mL
